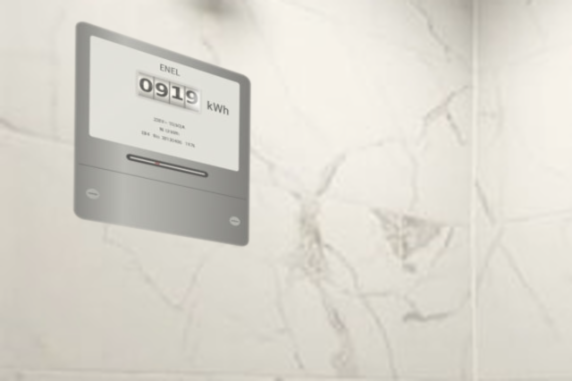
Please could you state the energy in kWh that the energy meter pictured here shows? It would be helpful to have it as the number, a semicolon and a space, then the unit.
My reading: 919; kWh
